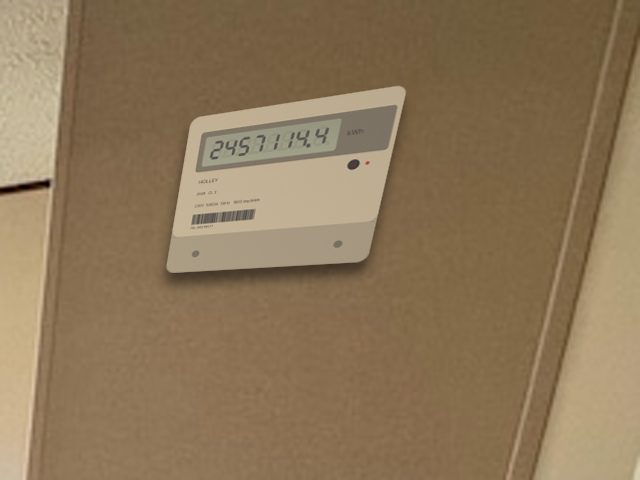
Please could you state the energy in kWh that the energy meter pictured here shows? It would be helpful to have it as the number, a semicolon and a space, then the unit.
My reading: 2457114.4; kWh
